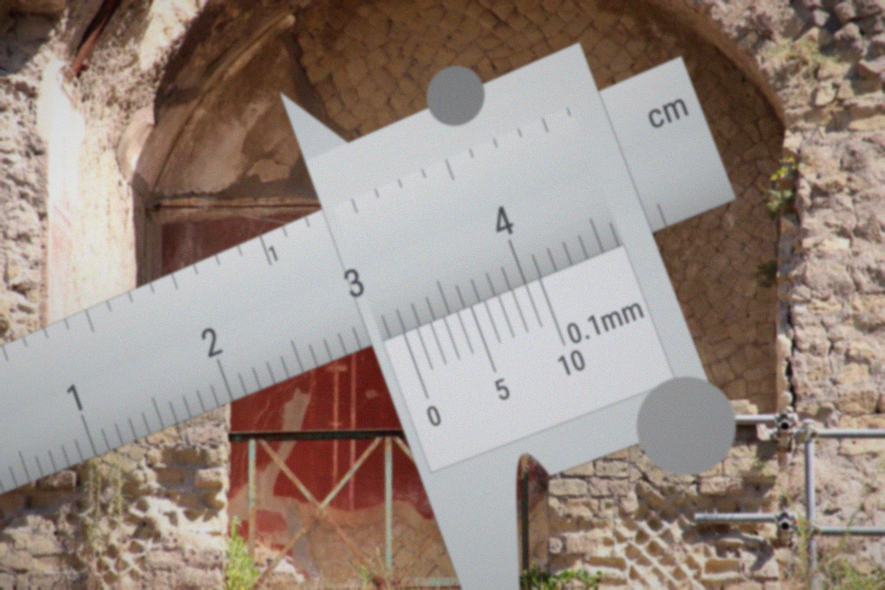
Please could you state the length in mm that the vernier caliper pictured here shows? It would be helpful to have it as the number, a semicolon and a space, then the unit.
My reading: 31.9; mm
